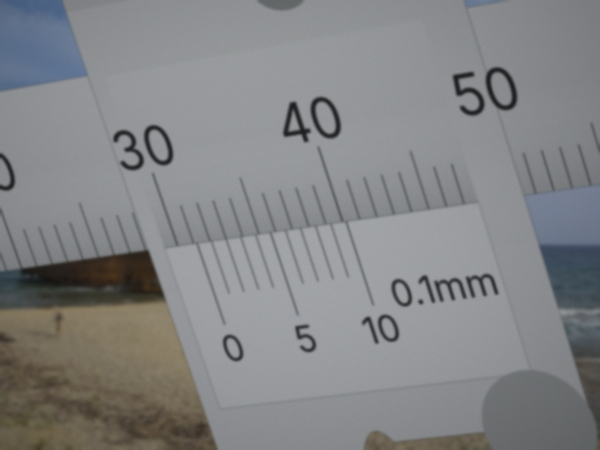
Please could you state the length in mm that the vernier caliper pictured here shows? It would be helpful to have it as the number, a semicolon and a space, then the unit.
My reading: 31.2; mm
